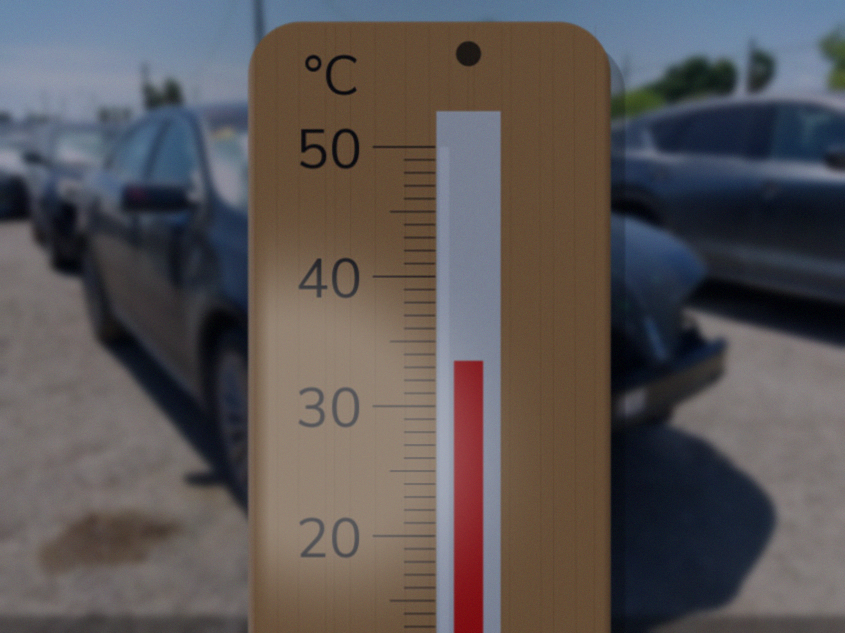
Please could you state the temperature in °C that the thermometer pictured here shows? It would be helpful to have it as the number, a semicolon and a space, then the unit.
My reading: 33.5; °C
